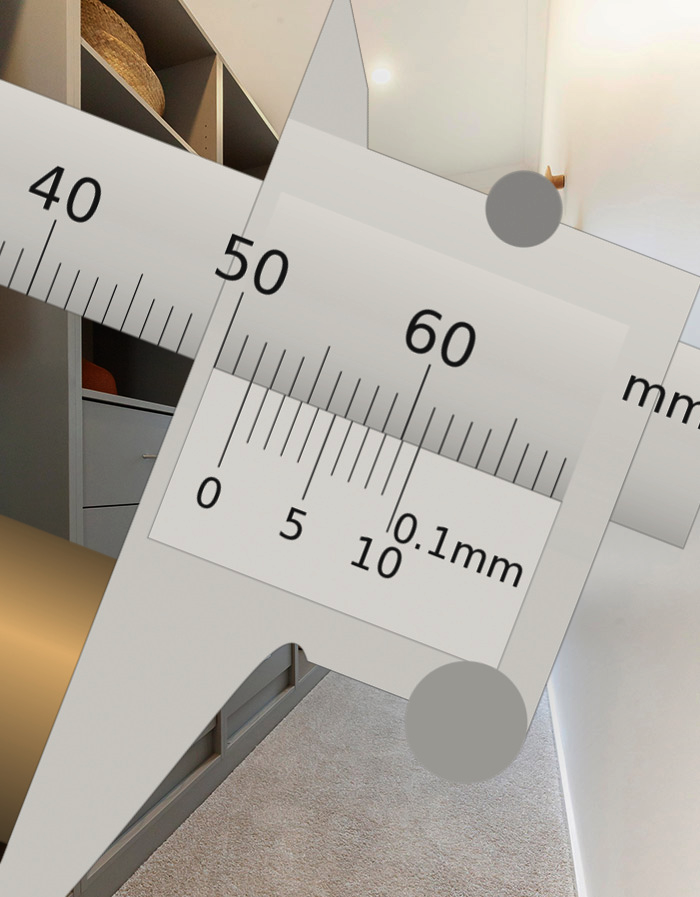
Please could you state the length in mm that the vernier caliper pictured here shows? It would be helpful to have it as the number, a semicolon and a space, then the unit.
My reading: 52.0; mm
